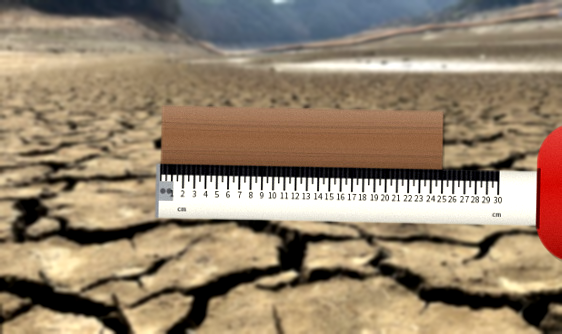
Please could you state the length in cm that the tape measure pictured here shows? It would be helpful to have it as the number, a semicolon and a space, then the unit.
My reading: 25; cm
